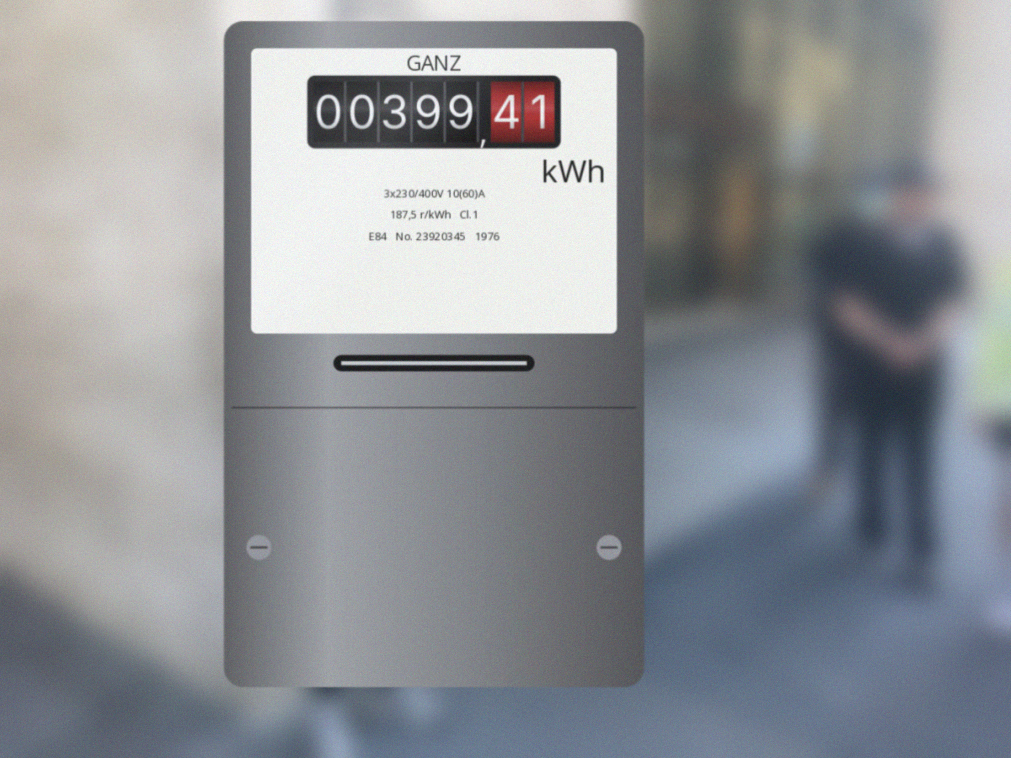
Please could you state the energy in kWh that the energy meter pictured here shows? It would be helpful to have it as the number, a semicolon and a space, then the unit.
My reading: 399.41; kWh
